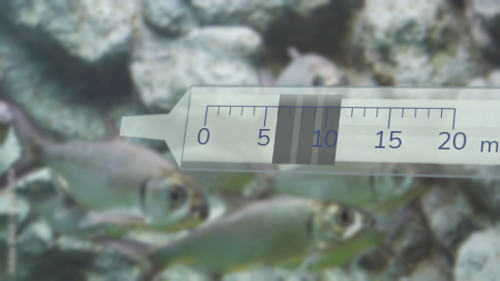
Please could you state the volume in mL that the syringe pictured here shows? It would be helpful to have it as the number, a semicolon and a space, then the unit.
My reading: 6; mL
